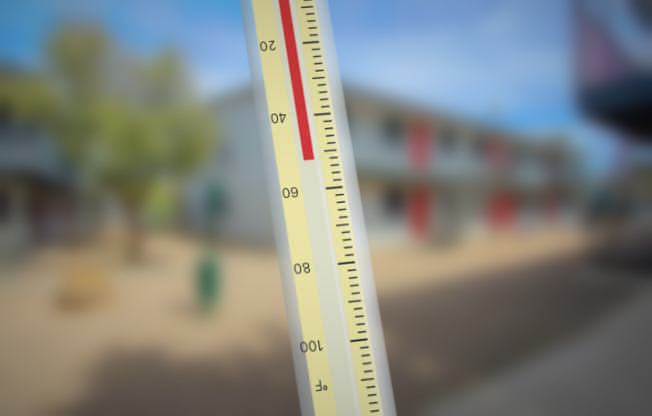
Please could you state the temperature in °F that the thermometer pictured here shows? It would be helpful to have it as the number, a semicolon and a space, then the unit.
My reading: 52; °F
